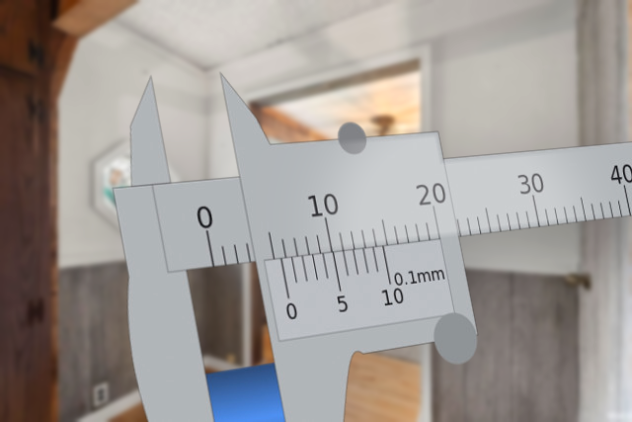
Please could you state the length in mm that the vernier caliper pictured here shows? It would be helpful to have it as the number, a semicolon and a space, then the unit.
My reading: 5.6; mm
